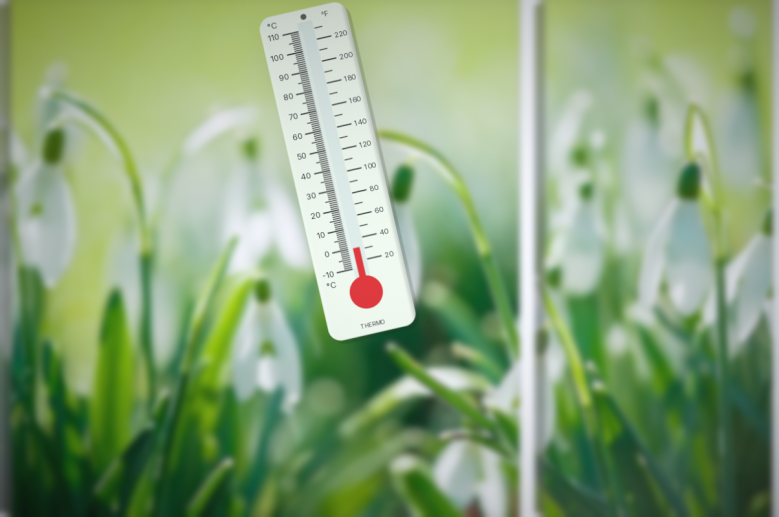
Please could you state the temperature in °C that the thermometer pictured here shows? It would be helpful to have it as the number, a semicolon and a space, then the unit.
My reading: 0; °C
